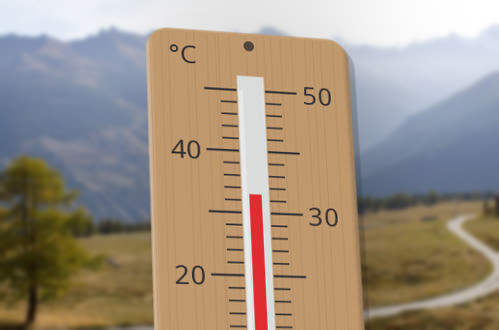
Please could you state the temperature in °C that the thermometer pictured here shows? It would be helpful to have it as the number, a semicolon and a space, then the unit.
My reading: 33; °C
